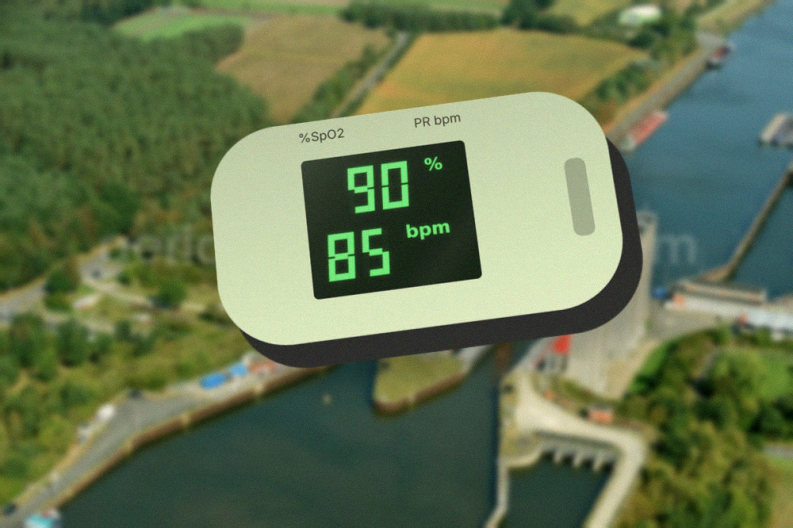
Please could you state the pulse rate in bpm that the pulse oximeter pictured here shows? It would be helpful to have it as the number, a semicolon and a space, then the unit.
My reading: 85; bpm
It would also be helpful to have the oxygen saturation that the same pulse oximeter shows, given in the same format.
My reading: 90; %
